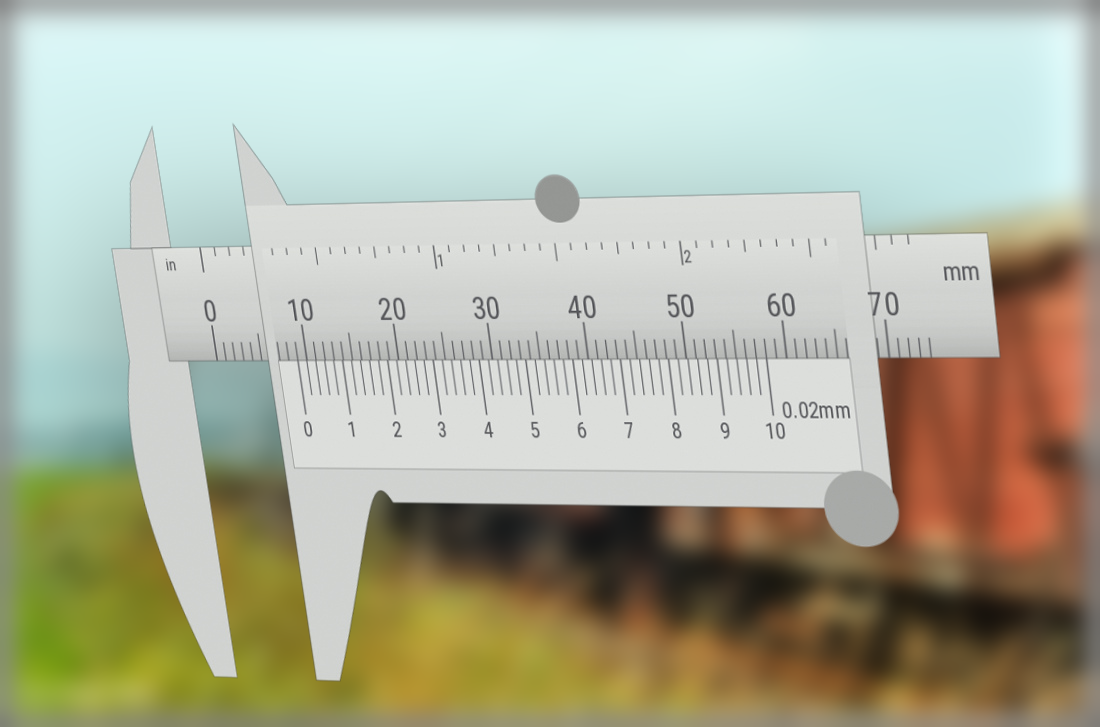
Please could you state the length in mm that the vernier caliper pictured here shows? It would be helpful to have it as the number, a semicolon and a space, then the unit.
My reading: 9.0; mm
